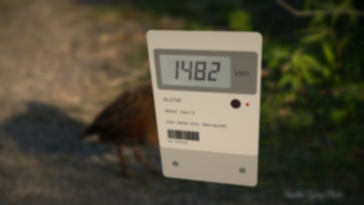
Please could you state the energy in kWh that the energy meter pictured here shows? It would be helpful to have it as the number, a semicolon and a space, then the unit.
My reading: 1482; kWh
